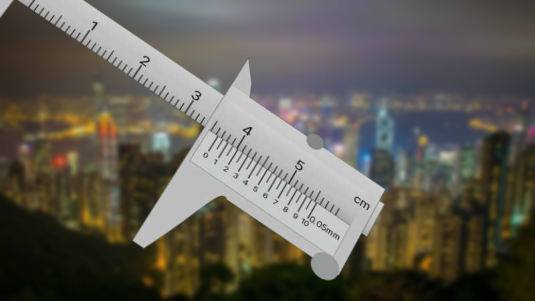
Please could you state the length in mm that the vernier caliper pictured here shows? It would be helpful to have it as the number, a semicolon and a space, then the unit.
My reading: 36.4; mm
